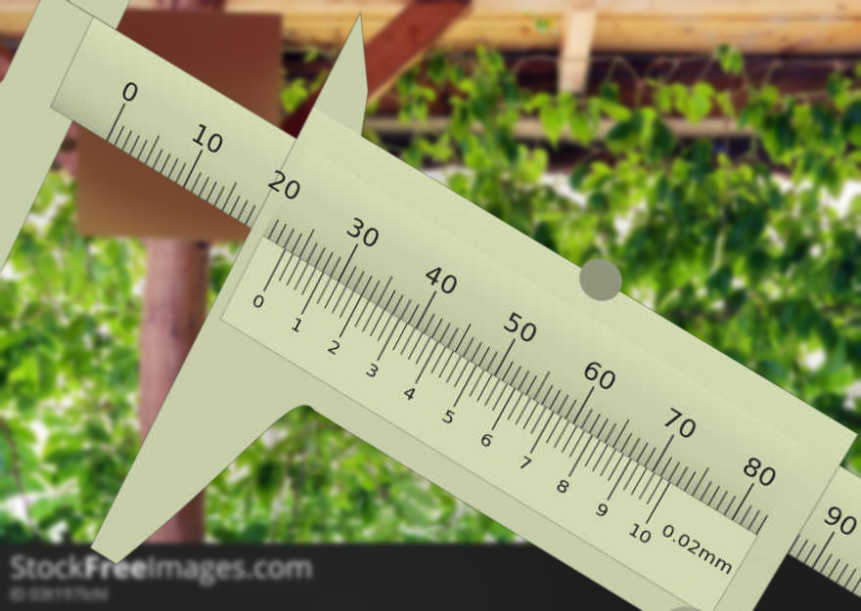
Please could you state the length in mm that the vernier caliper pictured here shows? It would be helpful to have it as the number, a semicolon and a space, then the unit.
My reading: 23.2; mm
